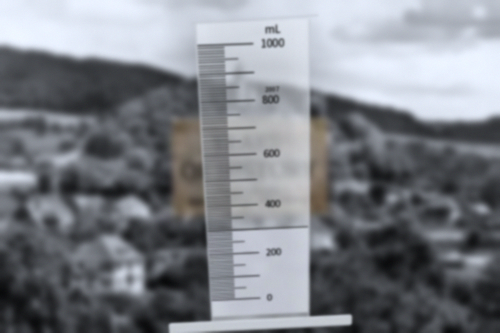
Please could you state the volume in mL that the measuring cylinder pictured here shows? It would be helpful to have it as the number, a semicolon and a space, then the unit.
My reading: 300; mL
